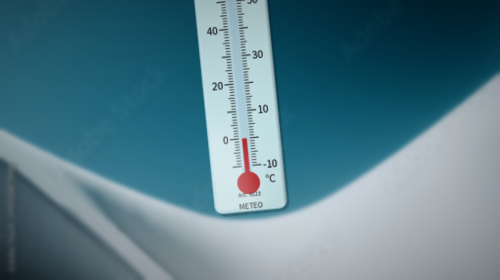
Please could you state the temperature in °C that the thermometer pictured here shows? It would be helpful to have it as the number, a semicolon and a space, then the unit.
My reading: 0; °C
